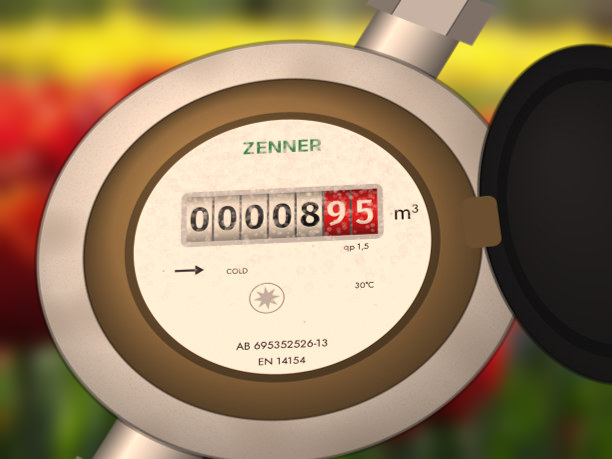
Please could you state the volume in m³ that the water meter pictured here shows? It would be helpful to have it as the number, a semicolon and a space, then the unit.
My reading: 8.95; m³
